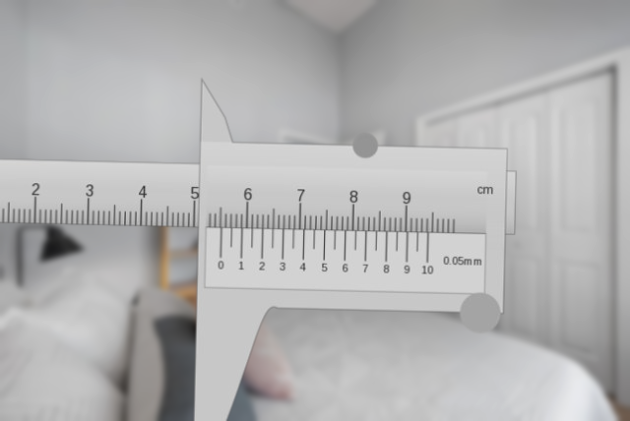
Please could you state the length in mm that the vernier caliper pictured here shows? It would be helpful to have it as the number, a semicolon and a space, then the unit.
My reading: 55.2; mm
